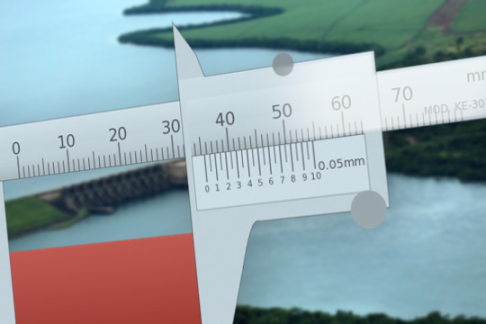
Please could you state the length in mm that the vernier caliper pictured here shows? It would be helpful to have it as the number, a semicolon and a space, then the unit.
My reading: 35.6; mm
